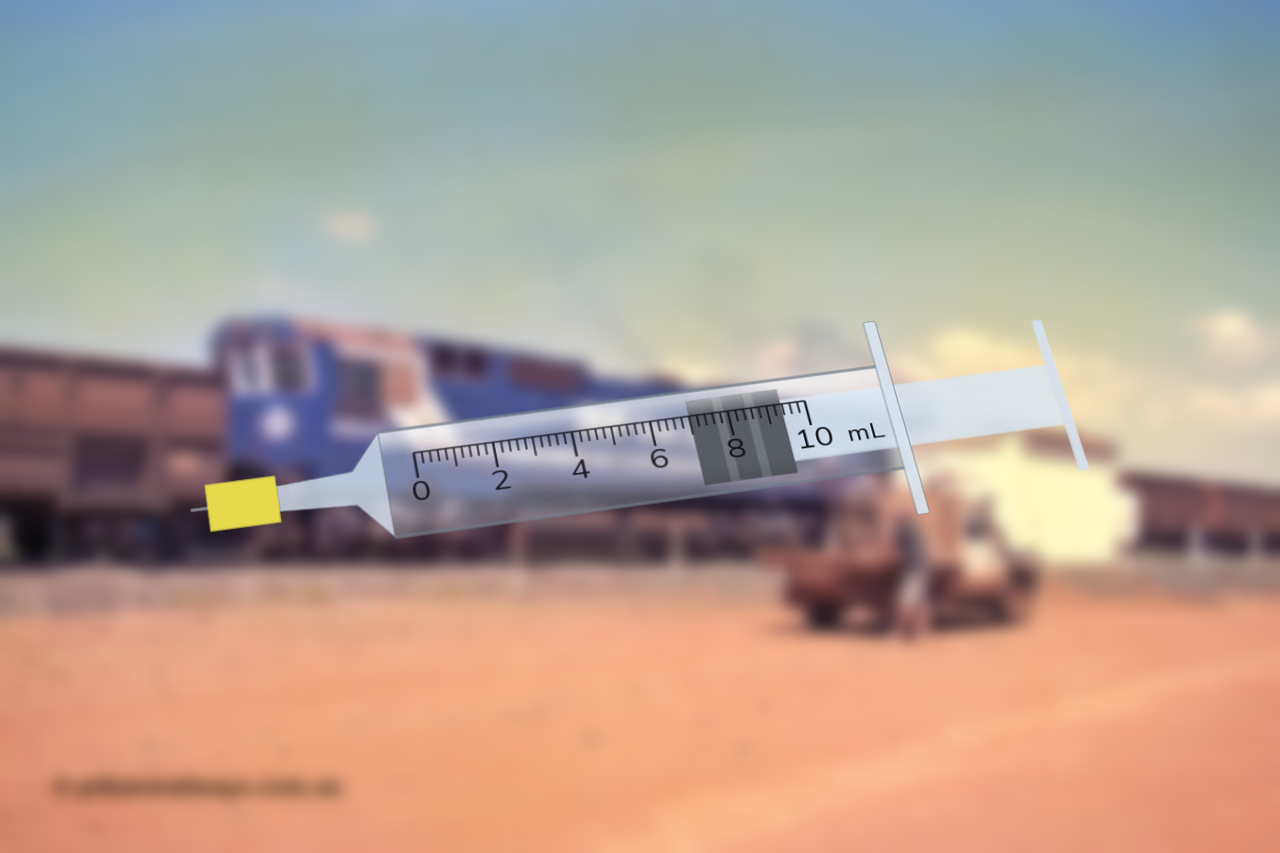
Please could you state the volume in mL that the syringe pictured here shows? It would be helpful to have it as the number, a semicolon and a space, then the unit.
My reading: 7; mL
